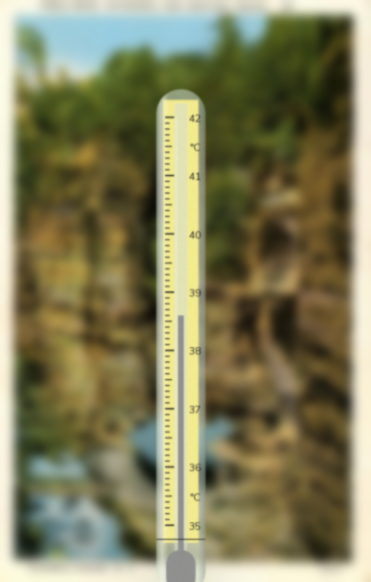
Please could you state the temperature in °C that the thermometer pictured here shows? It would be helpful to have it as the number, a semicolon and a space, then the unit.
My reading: 38.6; °C
